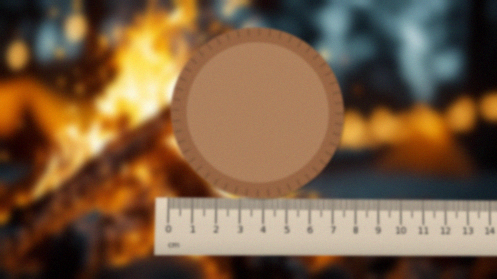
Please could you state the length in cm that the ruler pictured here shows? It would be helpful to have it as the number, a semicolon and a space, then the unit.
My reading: 7.5; cm
